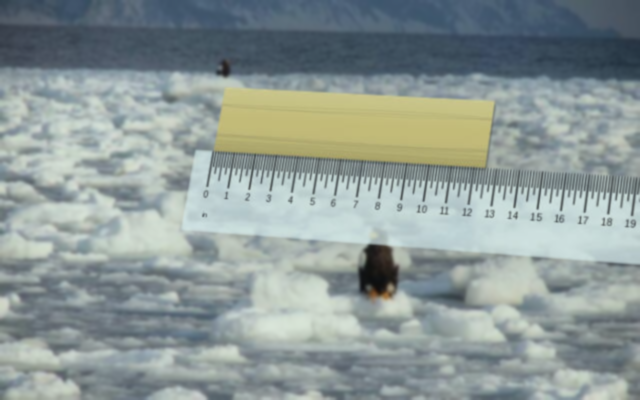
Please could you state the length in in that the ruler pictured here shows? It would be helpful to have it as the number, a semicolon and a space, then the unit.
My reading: 12.5; in
